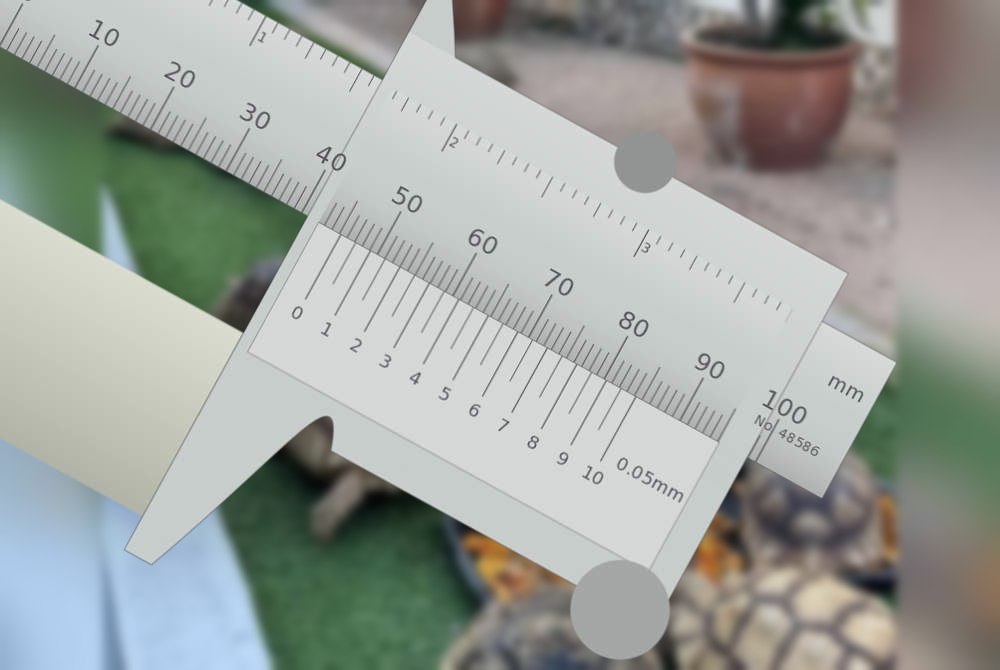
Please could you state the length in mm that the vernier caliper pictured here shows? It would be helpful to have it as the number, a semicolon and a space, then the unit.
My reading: 45.2; mm
